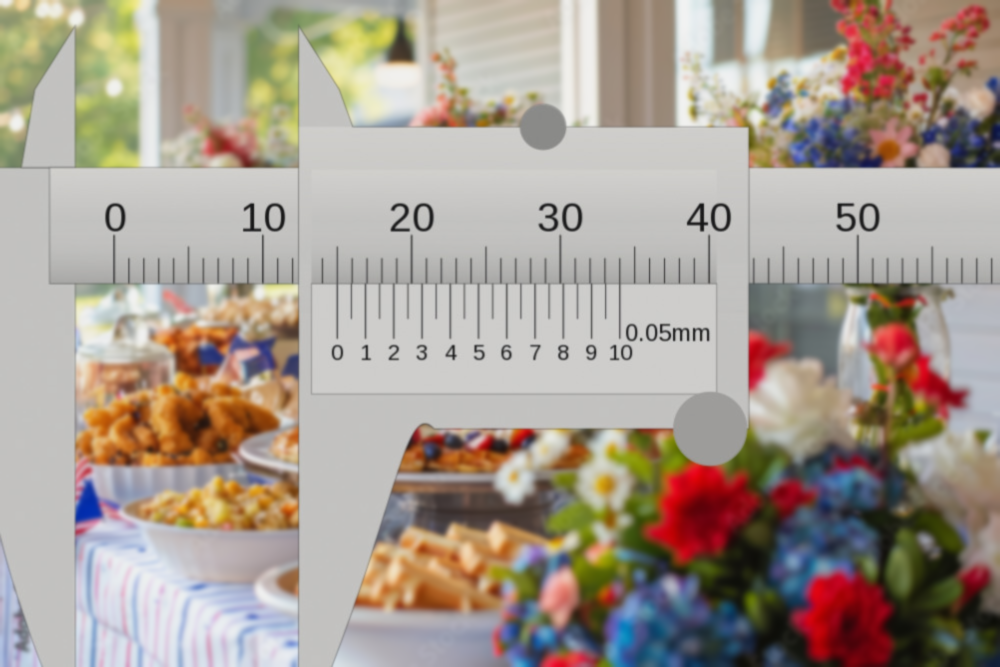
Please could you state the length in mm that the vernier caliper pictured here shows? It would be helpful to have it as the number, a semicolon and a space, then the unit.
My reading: 15.0; mm
